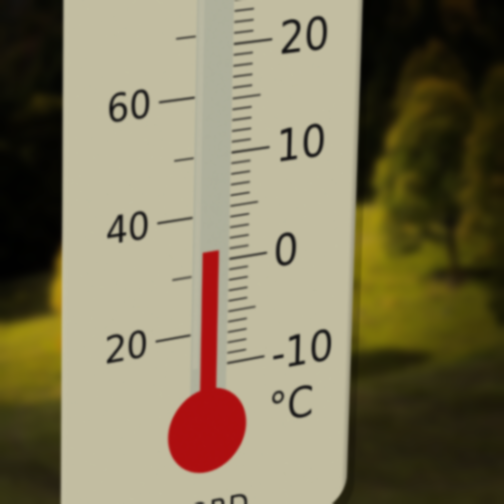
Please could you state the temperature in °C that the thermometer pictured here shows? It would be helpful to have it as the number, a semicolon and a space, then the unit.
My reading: 1; °C
